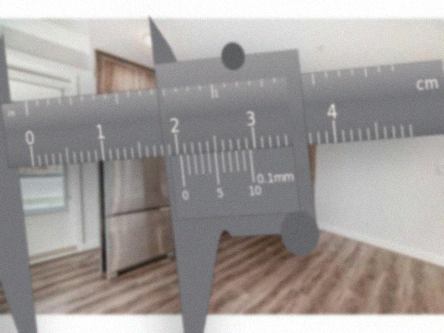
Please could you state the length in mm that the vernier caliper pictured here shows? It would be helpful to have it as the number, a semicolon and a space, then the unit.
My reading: 20.4; mm
